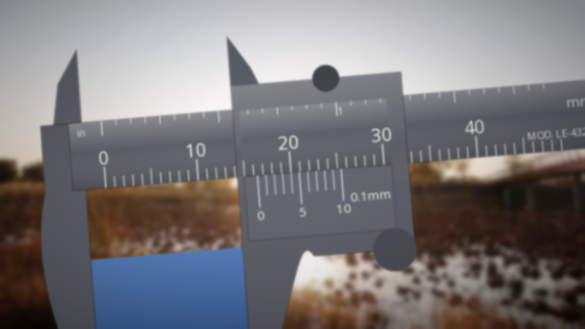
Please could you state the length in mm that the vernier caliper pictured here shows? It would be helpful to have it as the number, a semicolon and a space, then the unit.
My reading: 16.4; mm
